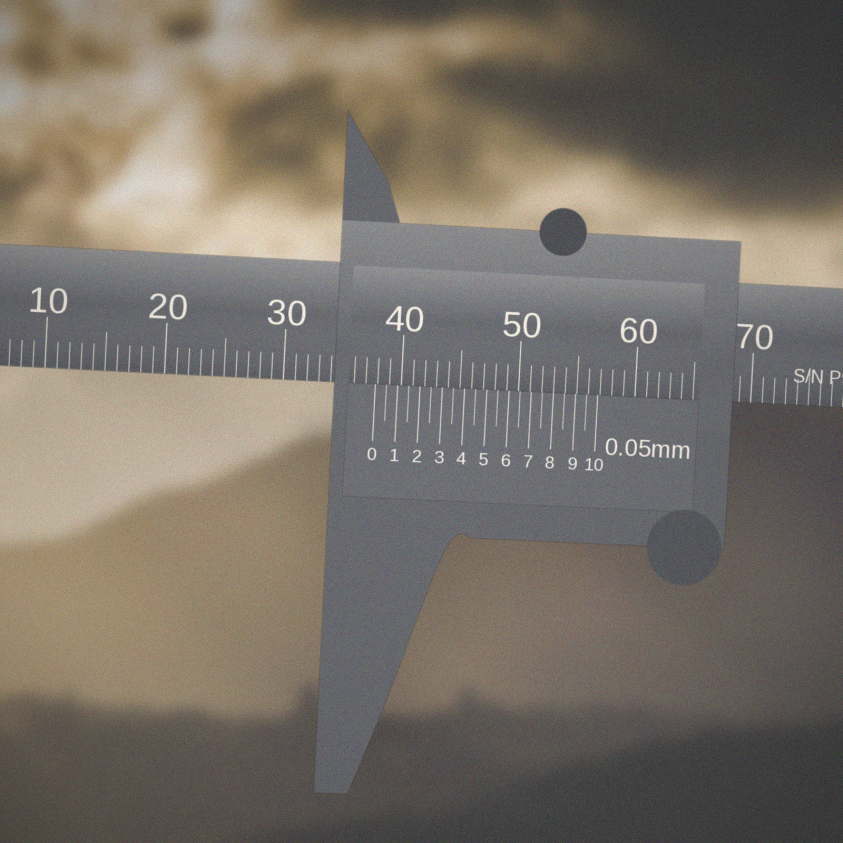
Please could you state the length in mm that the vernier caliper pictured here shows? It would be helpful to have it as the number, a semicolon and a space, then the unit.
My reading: 37.8; mm
